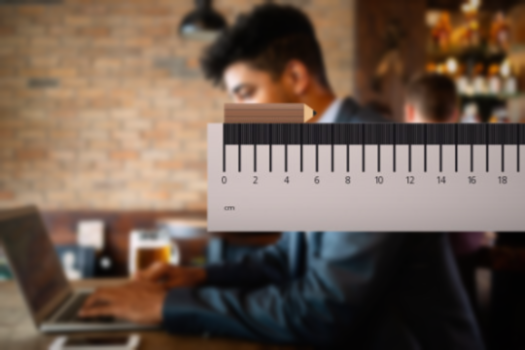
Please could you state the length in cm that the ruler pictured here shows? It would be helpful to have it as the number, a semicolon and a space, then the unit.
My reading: 6; cm
